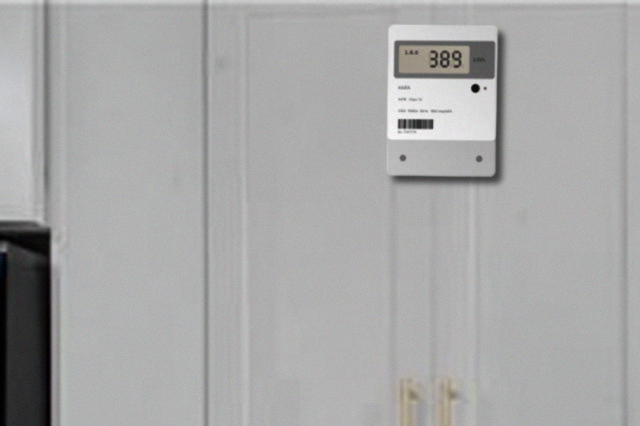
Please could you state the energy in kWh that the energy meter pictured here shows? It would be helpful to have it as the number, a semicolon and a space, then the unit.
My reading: 389; kWh
